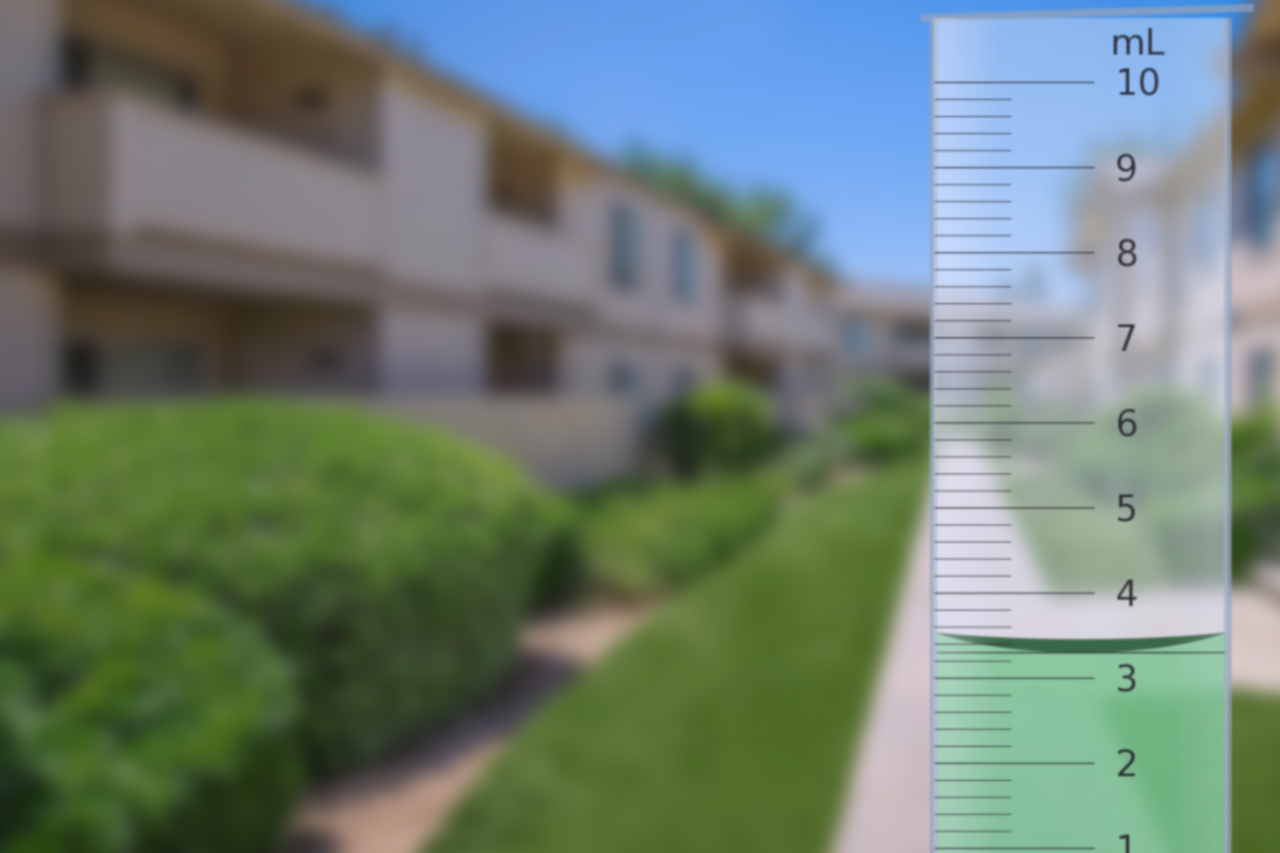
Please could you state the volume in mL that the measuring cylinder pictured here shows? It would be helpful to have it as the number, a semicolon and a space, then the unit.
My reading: 3.3; mL
